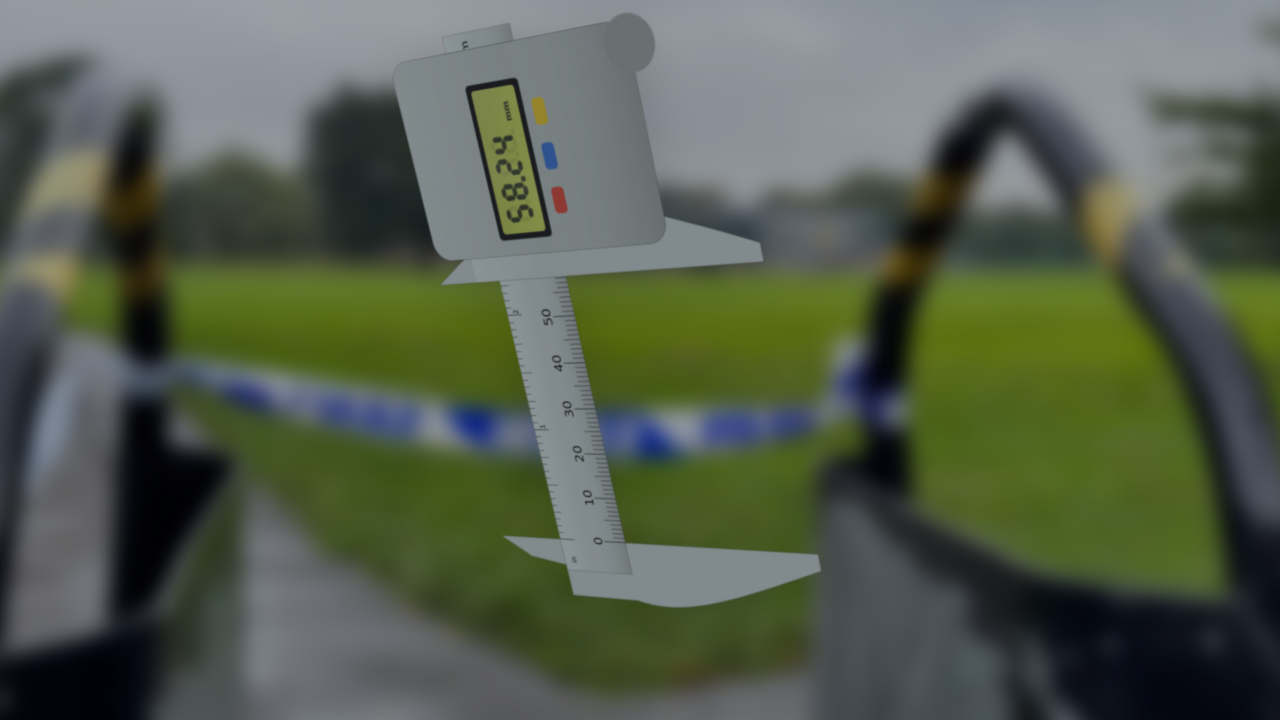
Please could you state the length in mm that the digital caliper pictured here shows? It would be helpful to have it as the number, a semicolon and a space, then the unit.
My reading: 58.24; mm
